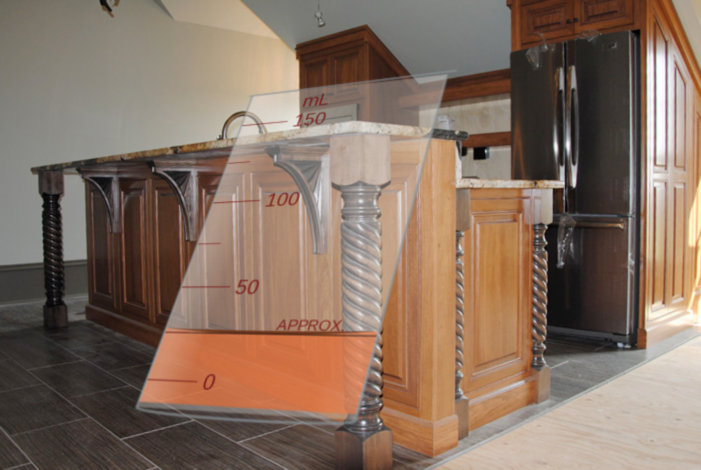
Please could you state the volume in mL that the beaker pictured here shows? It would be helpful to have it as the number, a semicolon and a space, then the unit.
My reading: 25; mL
